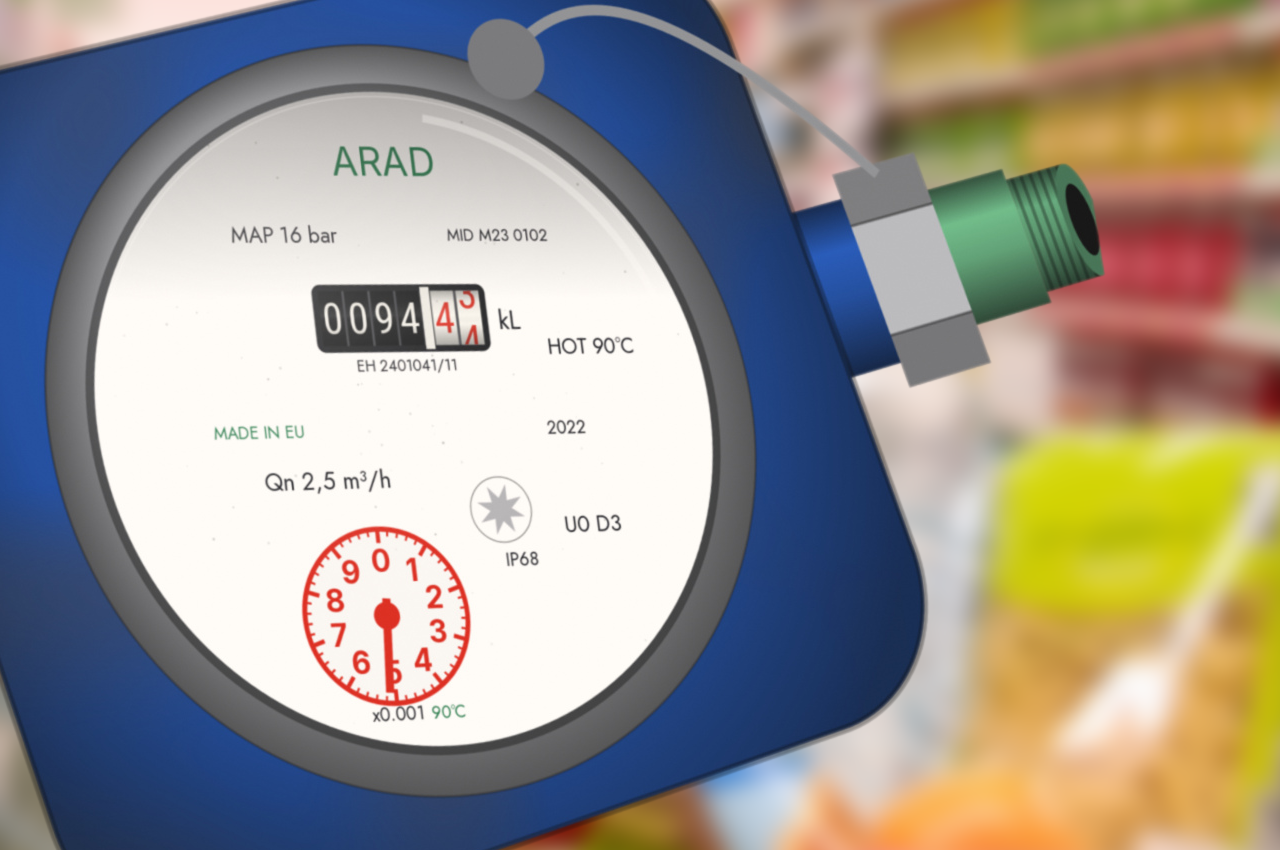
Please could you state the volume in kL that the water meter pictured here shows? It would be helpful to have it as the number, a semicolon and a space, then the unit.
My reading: 94.435; kL
